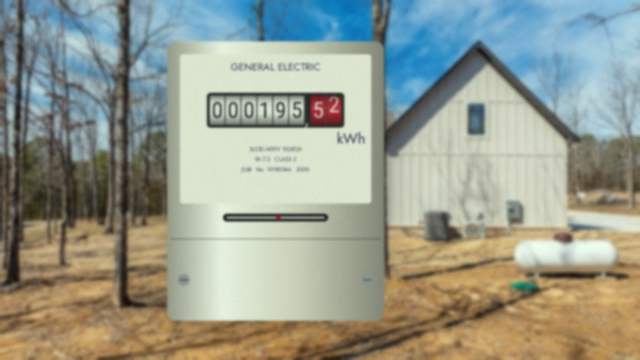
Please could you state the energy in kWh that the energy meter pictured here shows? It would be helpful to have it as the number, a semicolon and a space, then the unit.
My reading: 195.52; kWh
